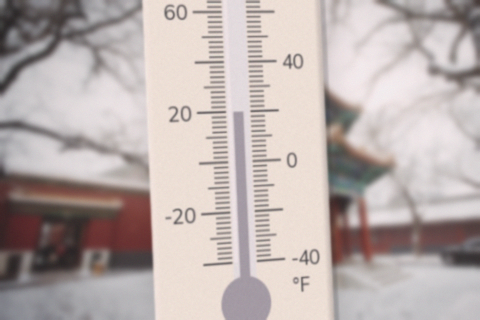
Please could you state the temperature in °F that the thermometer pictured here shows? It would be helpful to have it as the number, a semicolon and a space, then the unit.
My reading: 20; °F
